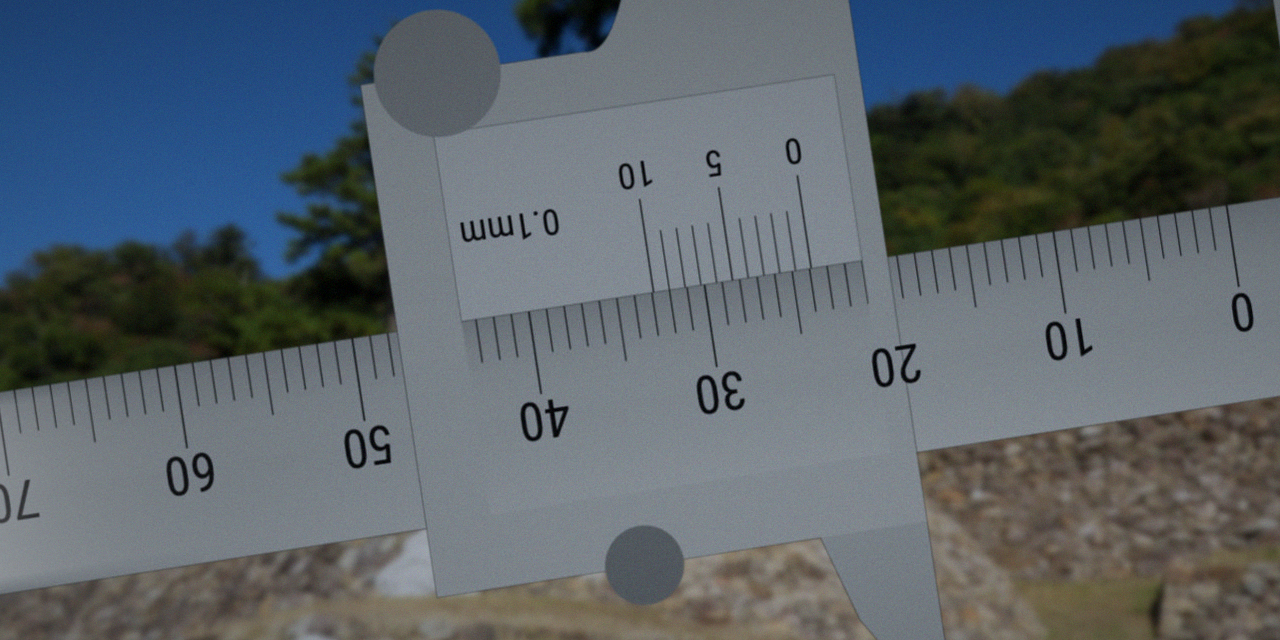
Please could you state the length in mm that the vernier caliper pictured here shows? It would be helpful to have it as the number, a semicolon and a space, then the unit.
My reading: 23.9; mm
